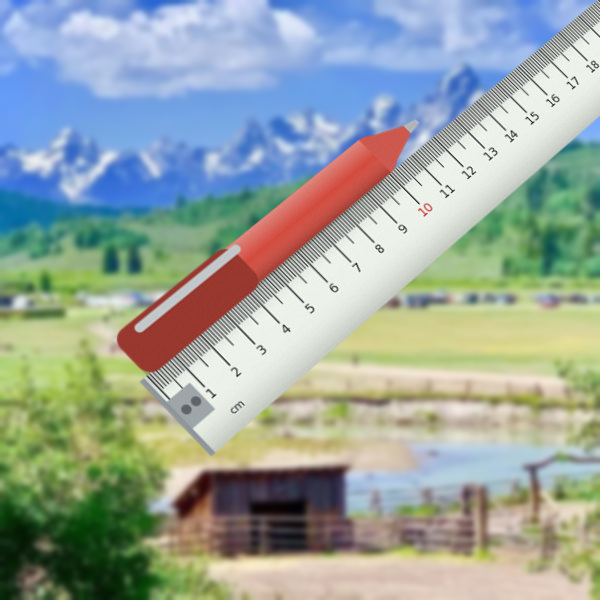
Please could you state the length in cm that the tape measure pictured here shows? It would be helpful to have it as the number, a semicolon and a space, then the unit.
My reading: 12; cm
